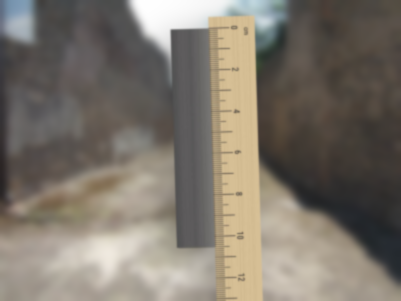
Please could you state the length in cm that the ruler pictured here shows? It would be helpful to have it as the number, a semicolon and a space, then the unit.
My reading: 10.5; cm
